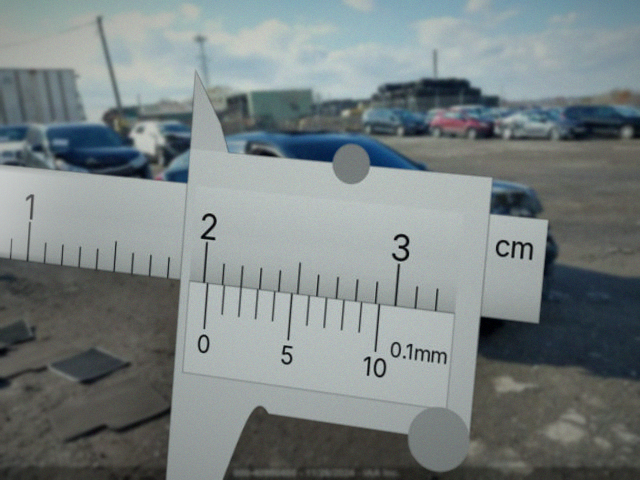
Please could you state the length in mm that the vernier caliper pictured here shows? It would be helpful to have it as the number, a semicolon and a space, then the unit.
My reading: 20.2; mm
